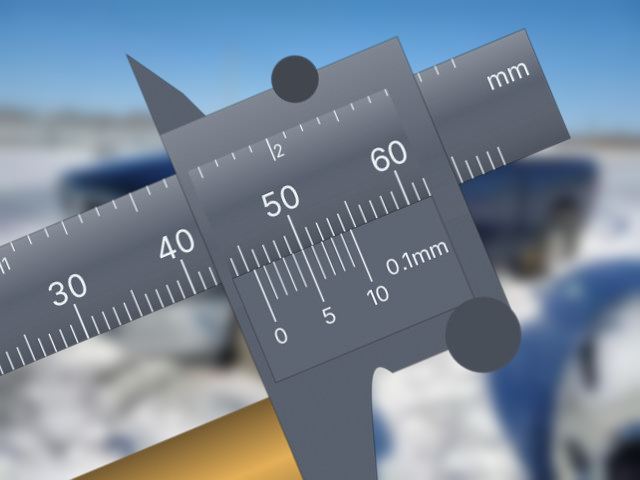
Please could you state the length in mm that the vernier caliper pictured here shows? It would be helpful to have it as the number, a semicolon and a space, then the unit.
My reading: 45.5; mm
